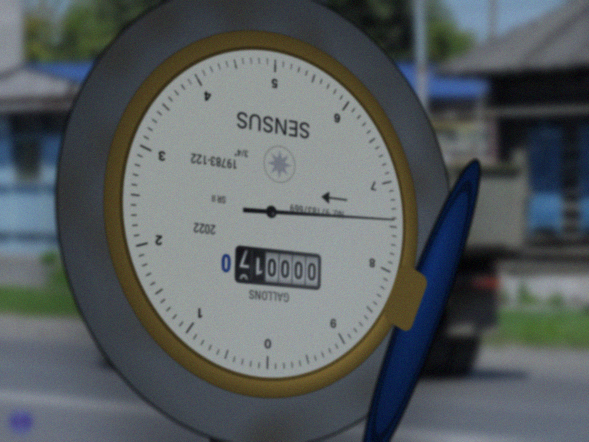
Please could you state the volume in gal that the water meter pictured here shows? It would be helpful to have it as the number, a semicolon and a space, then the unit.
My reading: 167.4; gal
